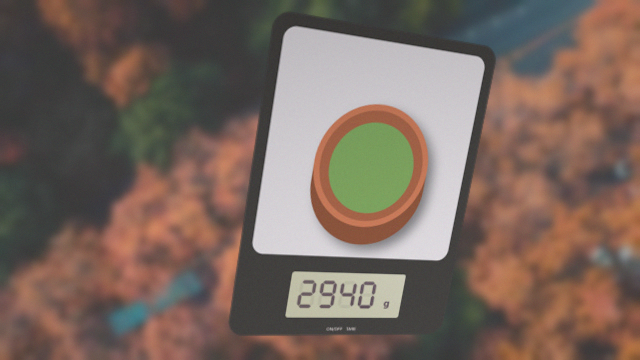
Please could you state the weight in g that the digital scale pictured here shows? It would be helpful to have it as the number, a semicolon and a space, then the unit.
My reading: 2940; g
